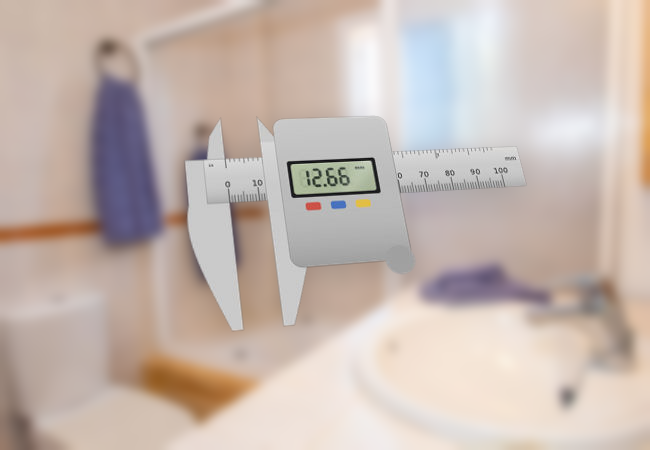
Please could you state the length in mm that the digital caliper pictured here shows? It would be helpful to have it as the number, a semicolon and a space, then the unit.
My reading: 12.66; mm
